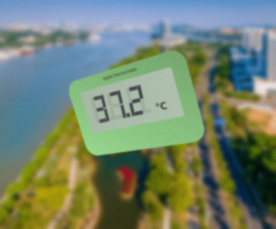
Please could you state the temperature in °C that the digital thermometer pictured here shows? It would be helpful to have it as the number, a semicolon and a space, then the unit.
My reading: 37.2; °C
